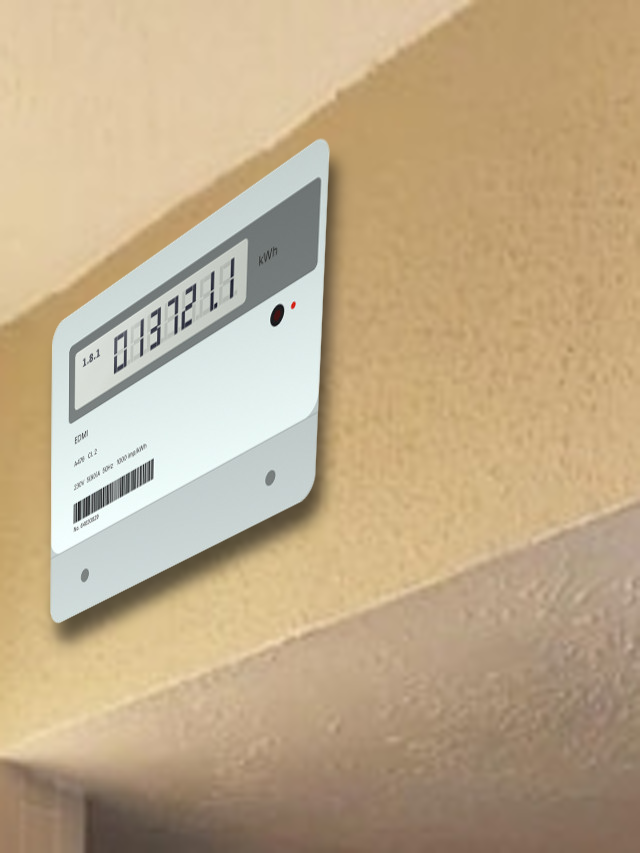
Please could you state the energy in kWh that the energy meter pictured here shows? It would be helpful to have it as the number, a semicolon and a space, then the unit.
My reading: 13721.1; kWh
